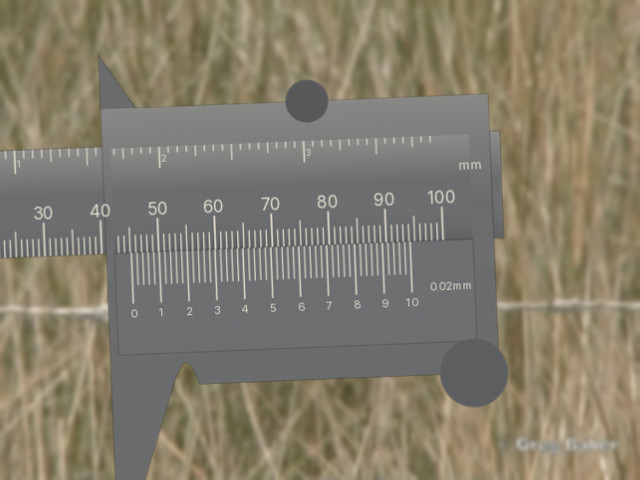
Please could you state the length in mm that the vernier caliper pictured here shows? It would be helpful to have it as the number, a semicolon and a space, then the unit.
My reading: 45.2; mm
